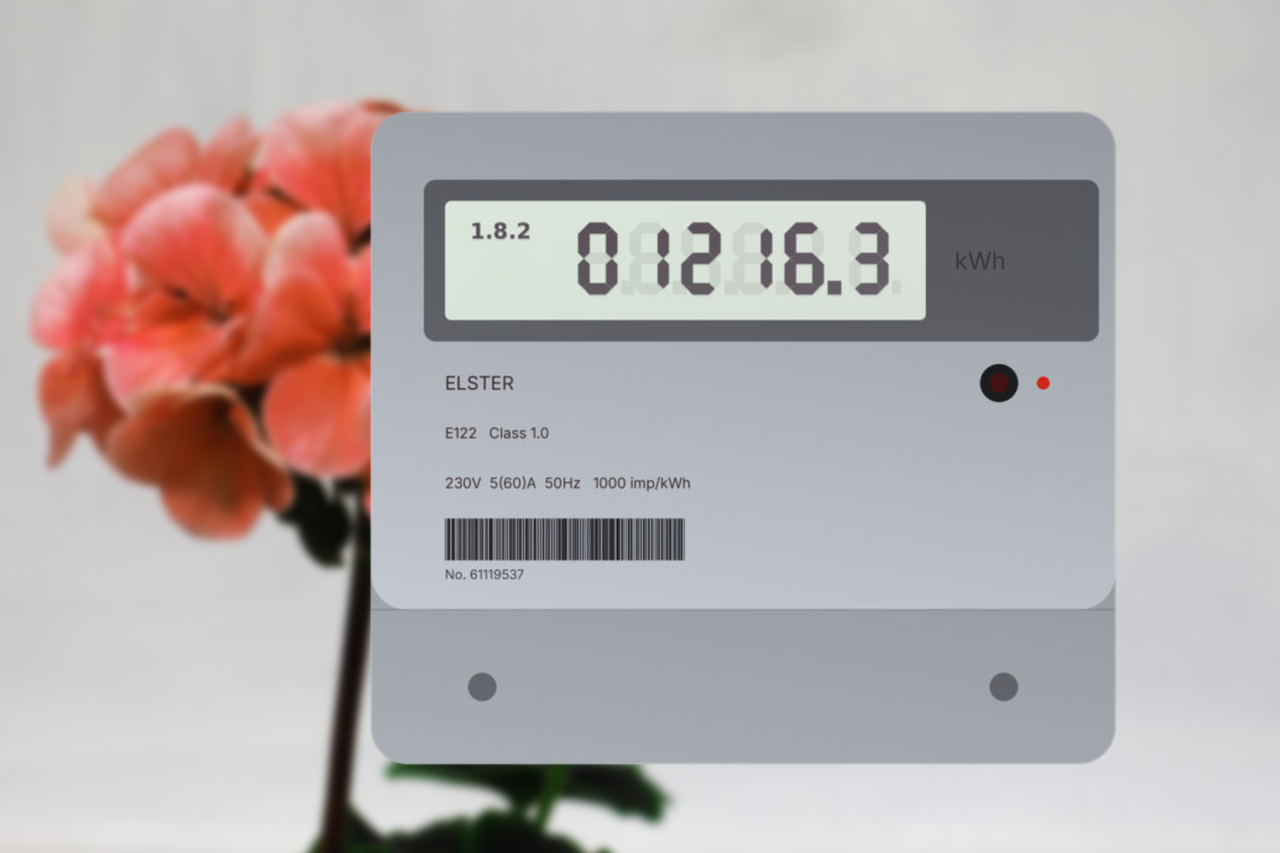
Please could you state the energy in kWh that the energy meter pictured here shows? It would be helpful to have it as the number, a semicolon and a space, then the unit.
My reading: 1216.3; kWh
